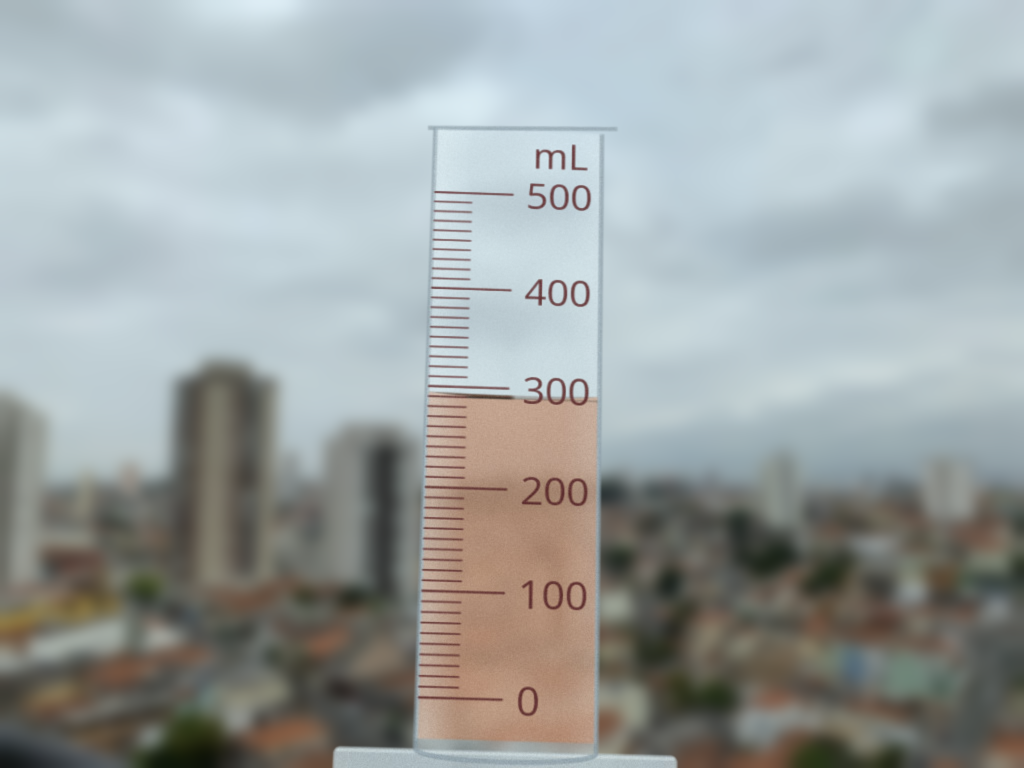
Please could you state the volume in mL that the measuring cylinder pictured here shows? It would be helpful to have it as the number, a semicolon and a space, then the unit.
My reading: 290; mL
